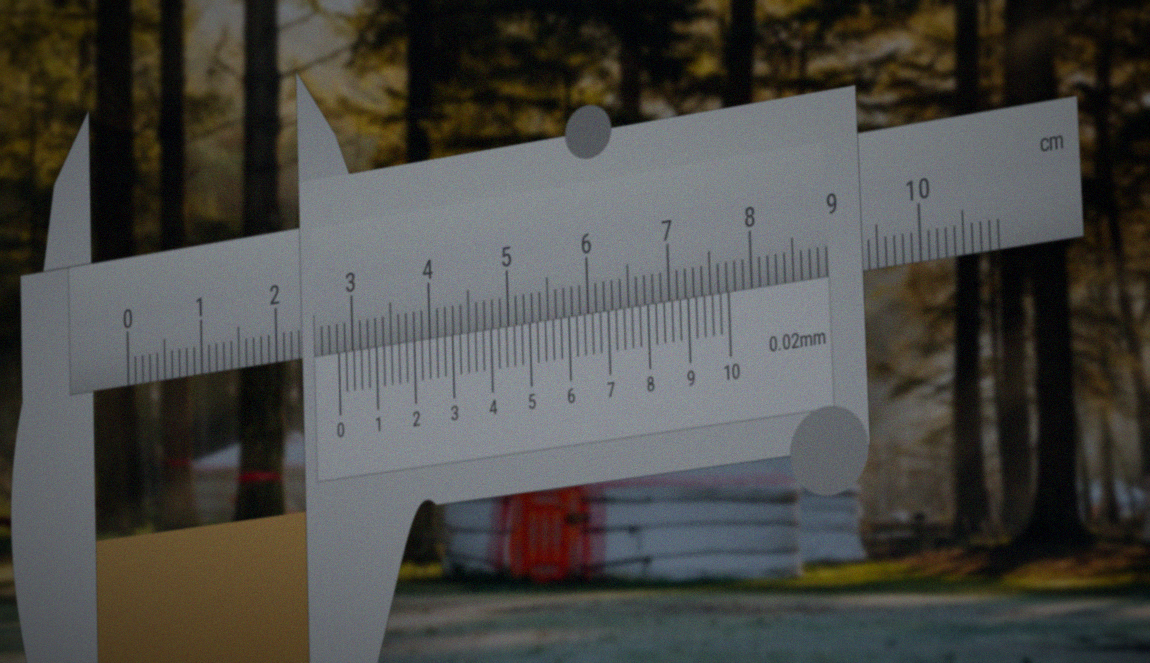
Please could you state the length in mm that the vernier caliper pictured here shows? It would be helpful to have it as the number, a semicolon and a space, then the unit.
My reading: 28.2; mm
